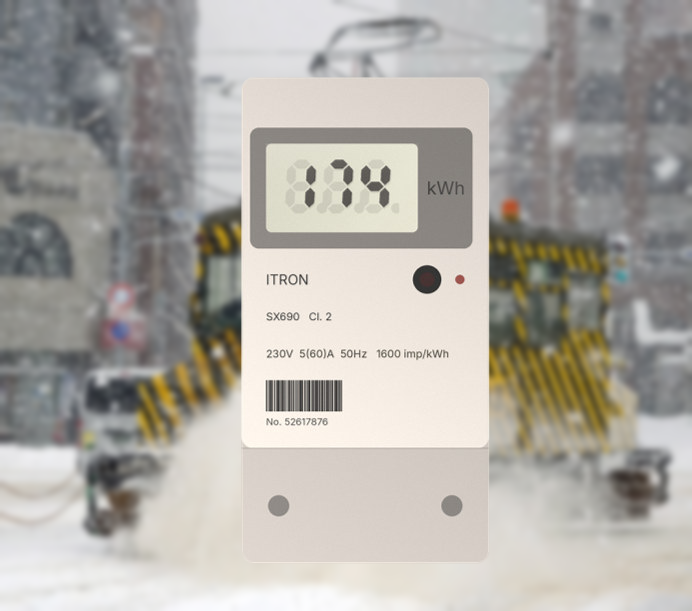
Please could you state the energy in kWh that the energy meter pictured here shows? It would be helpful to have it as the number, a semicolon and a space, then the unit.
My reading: 174; kWh
